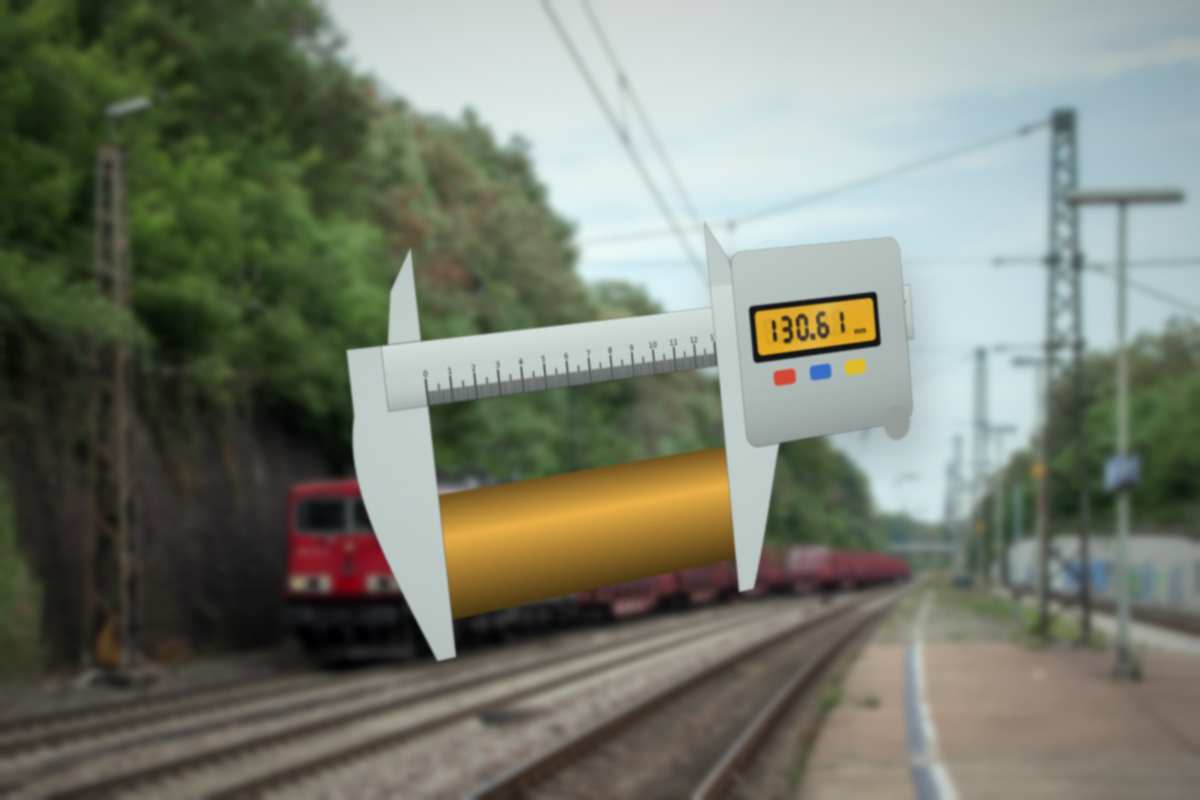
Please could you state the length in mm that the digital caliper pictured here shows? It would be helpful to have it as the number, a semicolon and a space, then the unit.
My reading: 130.61; mm
